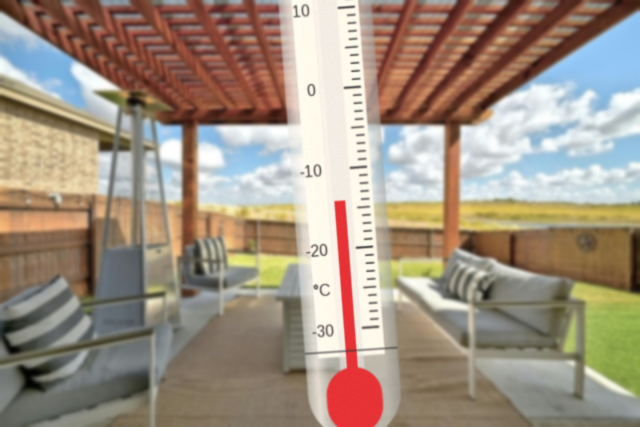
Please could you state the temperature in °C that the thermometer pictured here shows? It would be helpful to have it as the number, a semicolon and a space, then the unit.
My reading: -14; °C
